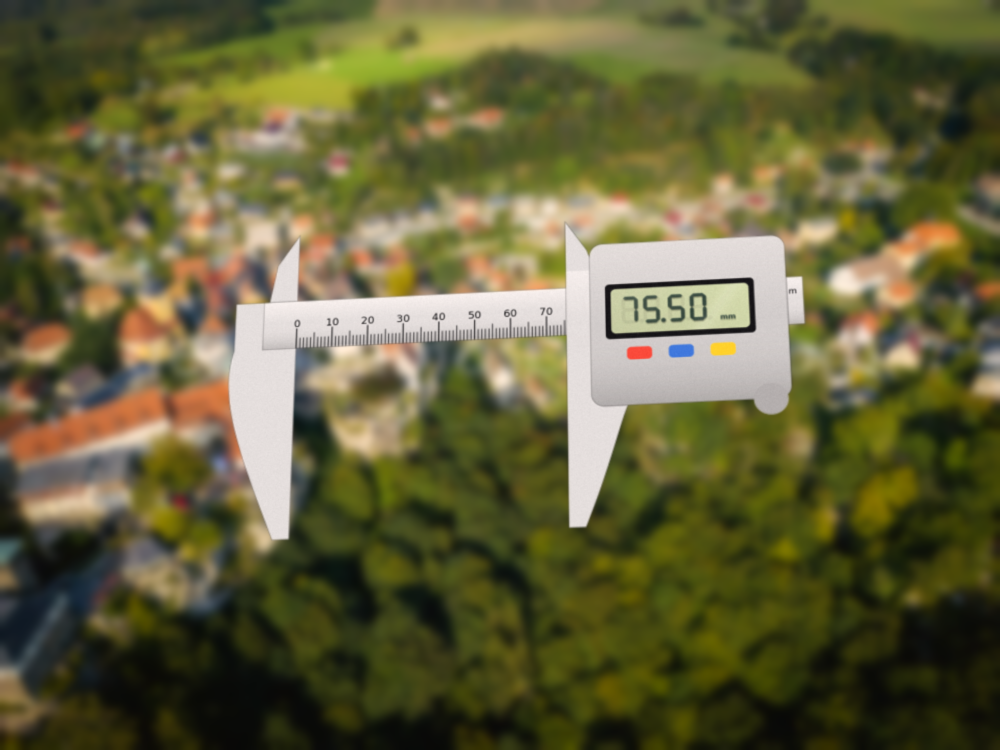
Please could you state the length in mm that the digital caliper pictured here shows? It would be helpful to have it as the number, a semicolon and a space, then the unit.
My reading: 75.50; mm
